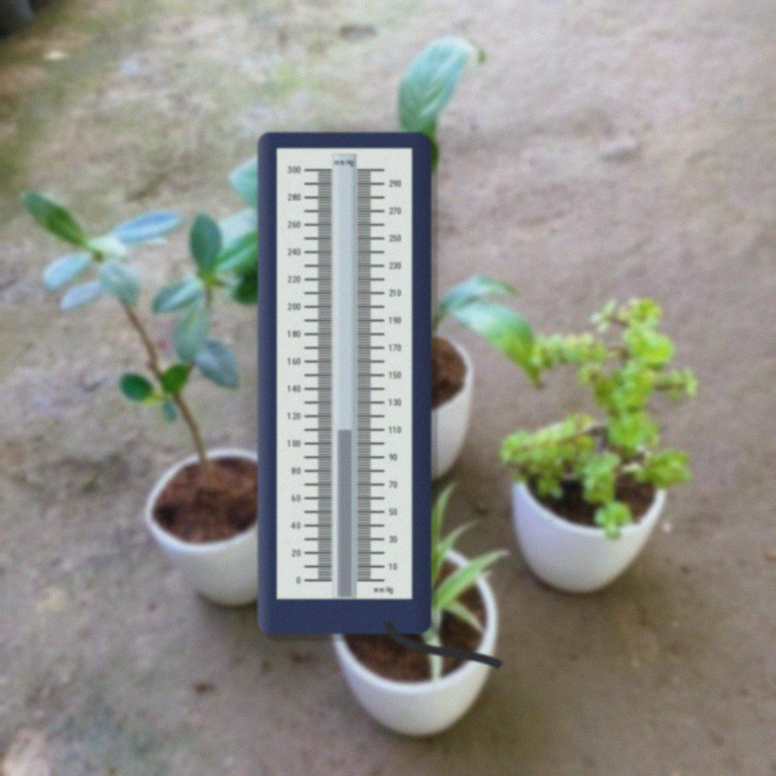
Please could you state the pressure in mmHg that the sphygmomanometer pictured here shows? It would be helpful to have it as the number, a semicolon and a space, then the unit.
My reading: 110; mmHg
